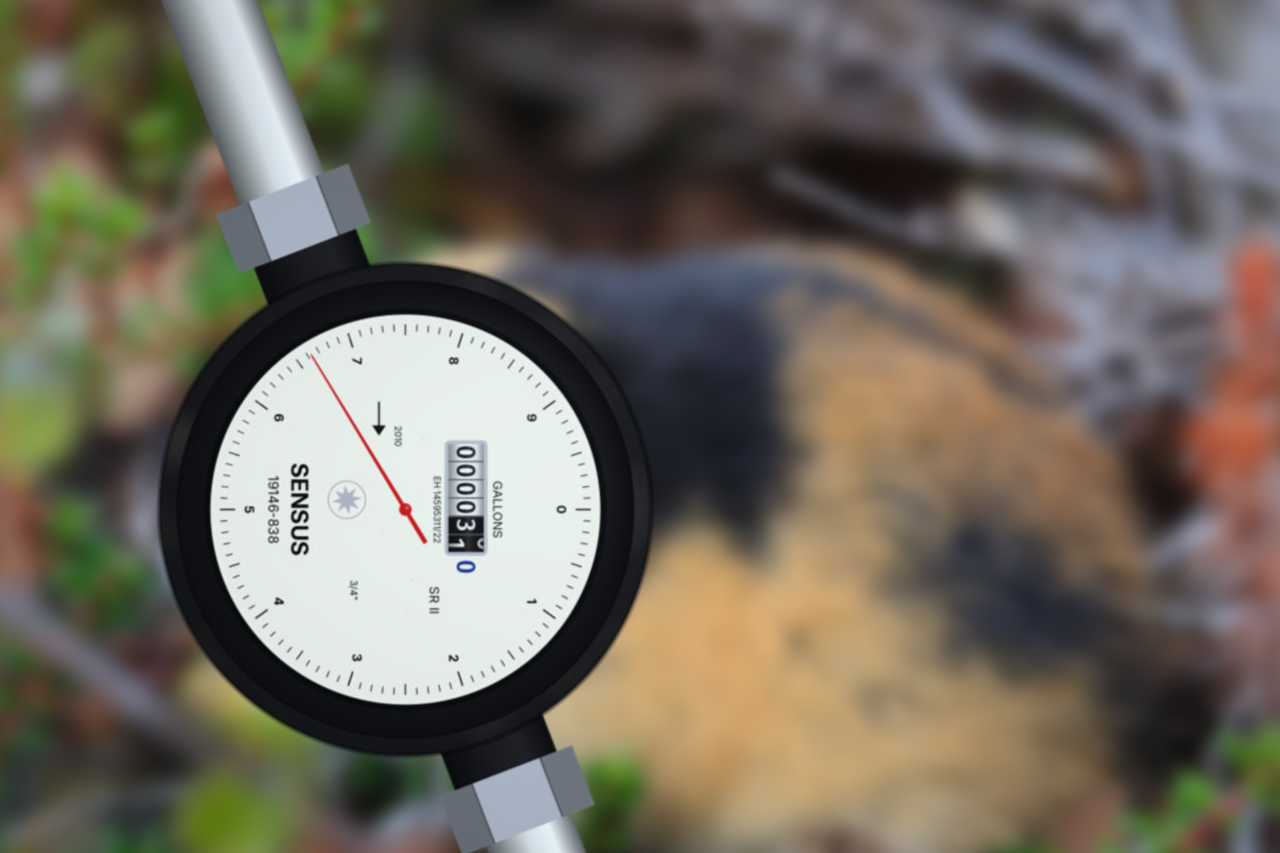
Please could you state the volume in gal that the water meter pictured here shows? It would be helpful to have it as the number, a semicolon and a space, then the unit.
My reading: 306.6; gal
